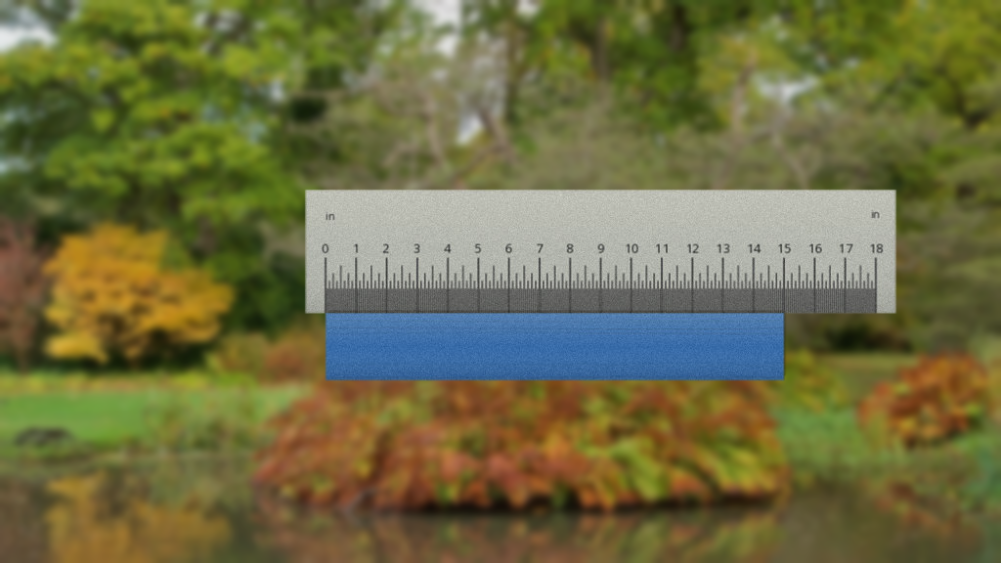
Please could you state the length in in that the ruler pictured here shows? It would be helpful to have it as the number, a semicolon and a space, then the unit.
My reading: 15; in
